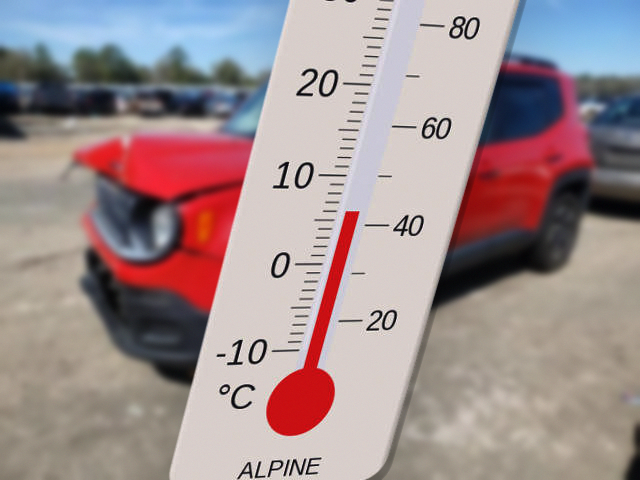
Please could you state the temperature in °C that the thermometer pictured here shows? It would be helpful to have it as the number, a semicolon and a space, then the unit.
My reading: 6; °C
